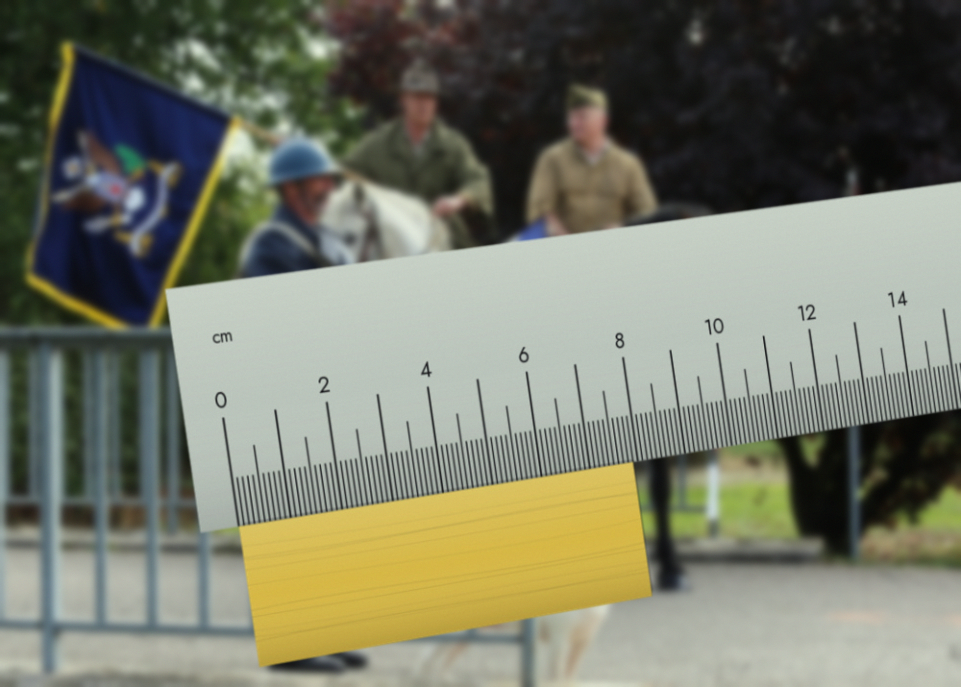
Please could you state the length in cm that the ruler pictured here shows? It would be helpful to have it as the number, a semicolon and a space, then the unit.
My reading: 7.9; cm
